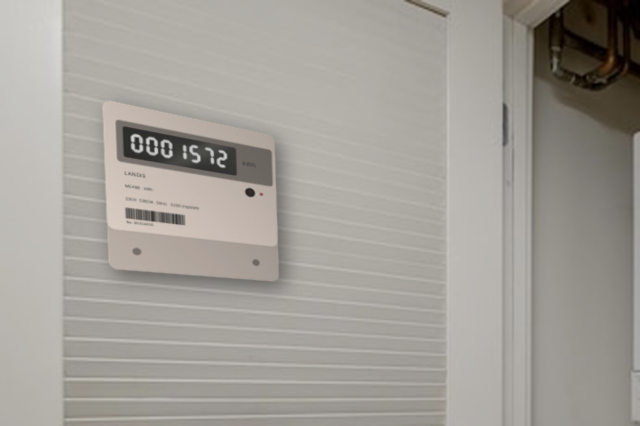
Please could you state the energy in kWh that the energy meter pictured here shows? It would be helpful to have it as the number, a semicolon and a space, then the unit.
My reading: 1572; kWh
